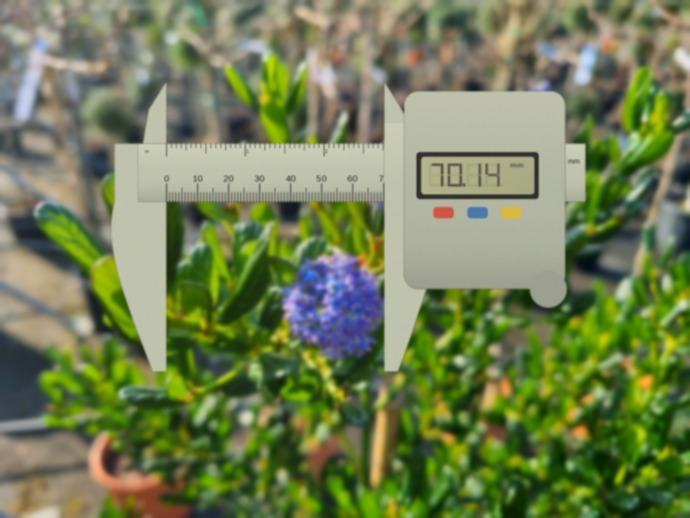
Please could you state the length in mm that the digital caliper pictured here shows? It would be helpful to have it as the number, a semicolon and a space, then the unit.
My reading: 70.14; mm
